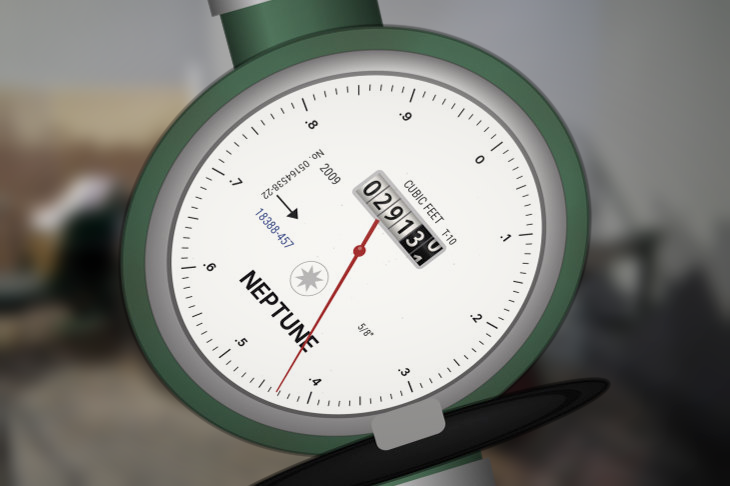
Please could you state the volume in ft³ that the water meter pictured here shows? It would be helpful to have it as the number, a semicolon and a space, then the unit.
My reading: 29130.43; ft³
